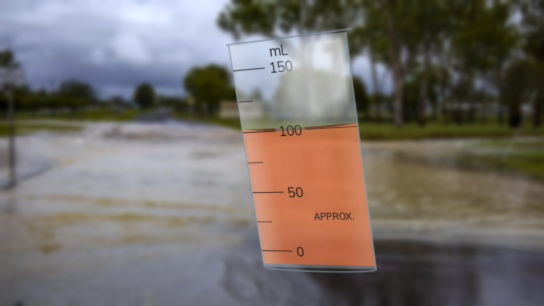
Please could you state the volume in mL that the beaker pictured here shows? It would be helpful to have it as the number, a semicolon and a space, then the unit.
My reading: 100; mL
